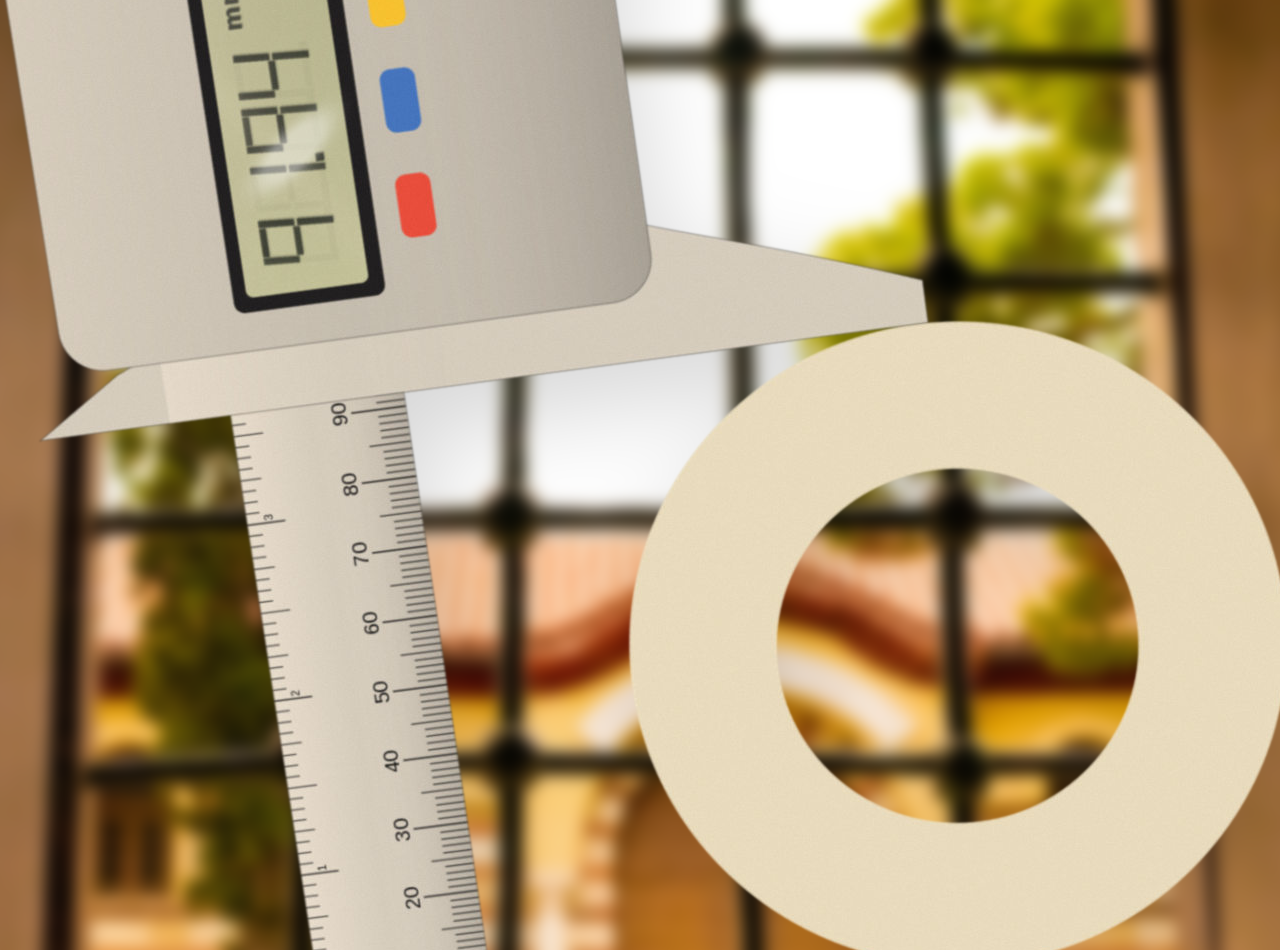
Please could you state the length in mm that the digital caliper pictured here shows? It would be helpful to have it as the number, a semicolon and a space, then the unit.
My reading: 91.94; mm
